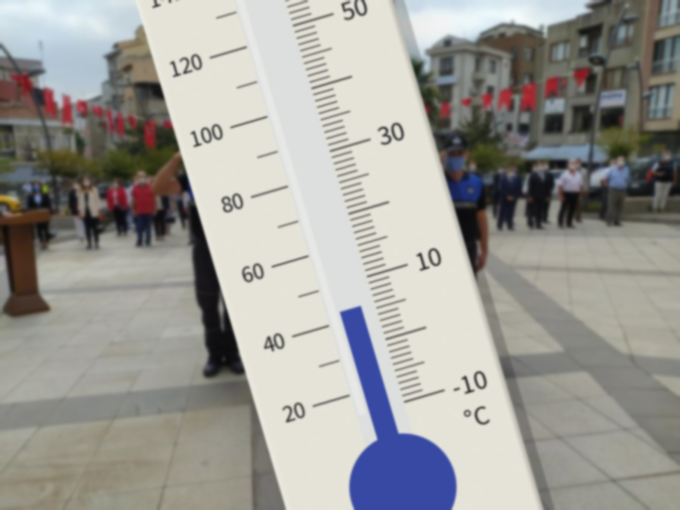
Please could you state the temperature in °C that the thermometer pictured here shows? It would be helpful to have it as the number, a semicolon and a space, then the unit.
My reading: 6; °C
